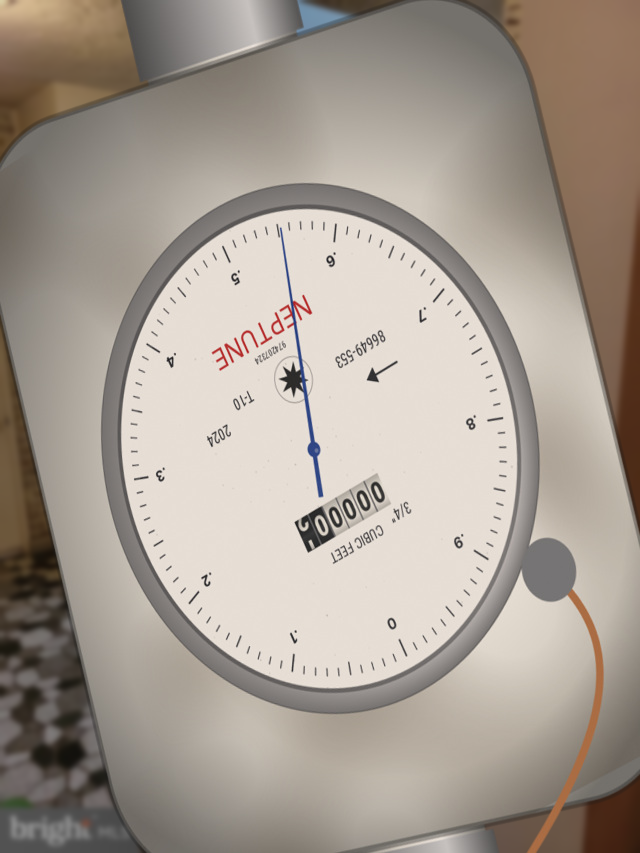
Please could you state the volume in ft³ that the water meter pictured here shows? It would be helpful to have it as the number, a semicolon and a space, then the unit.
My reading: 1.55; ft³
